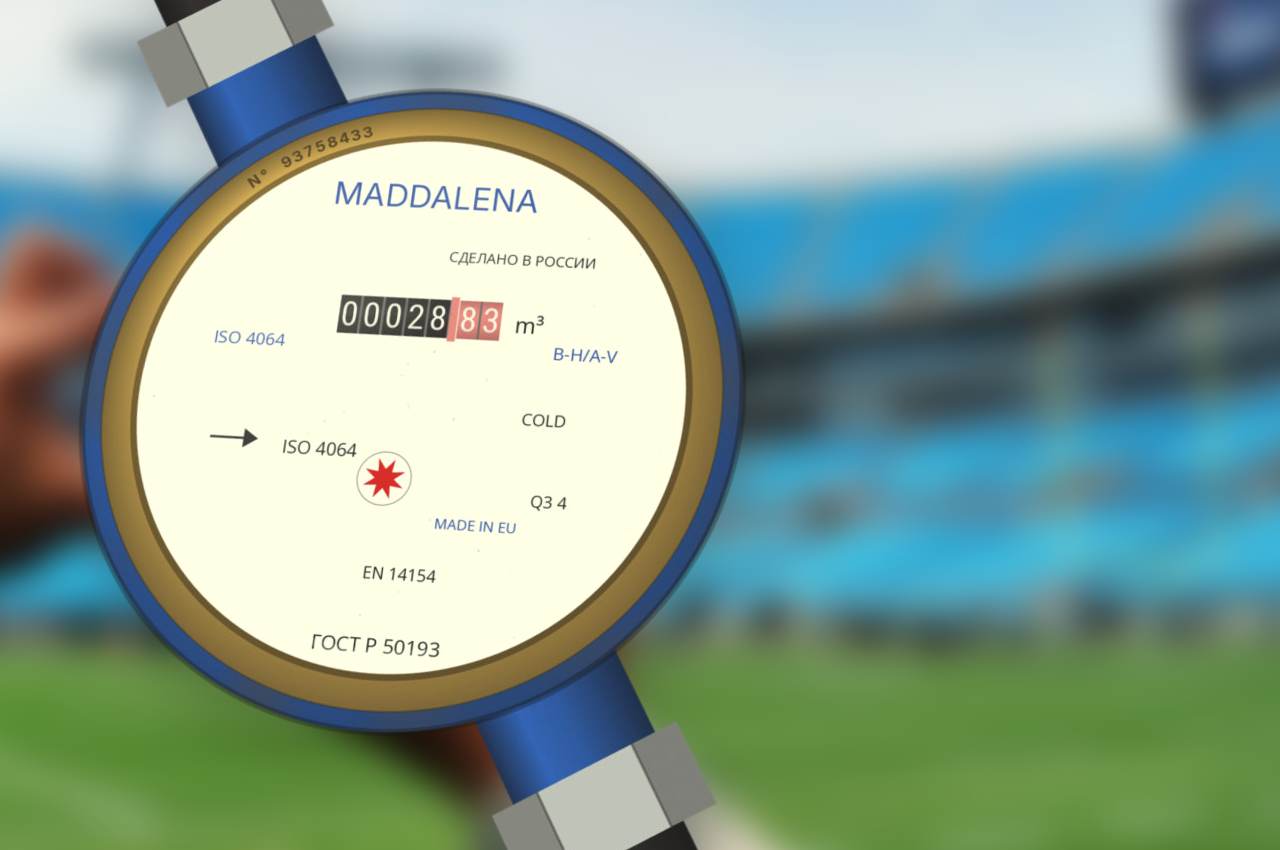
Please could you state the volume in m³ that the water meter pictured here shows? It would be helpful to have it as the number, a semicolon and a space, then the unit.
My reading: 28.83; m³
